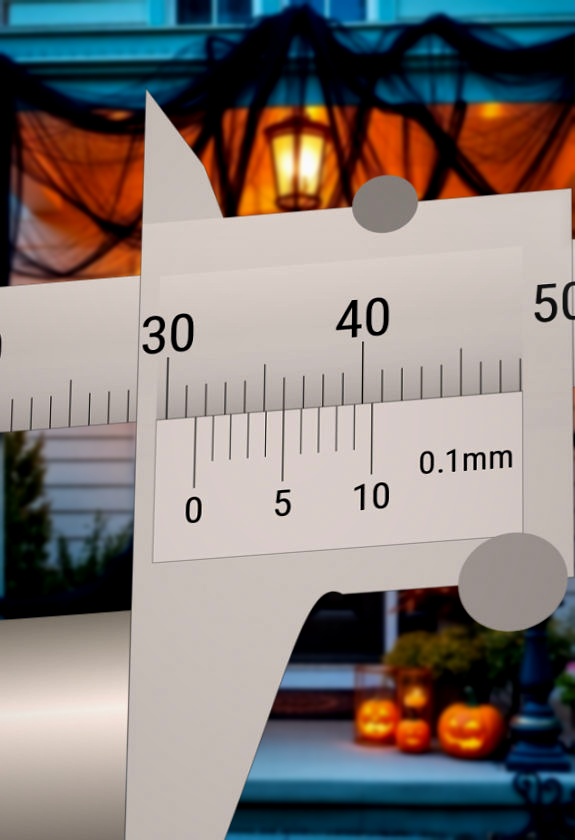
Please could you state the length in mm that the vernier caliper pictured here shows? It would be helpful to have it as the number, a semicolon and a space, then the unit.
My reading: 31.5; mm
